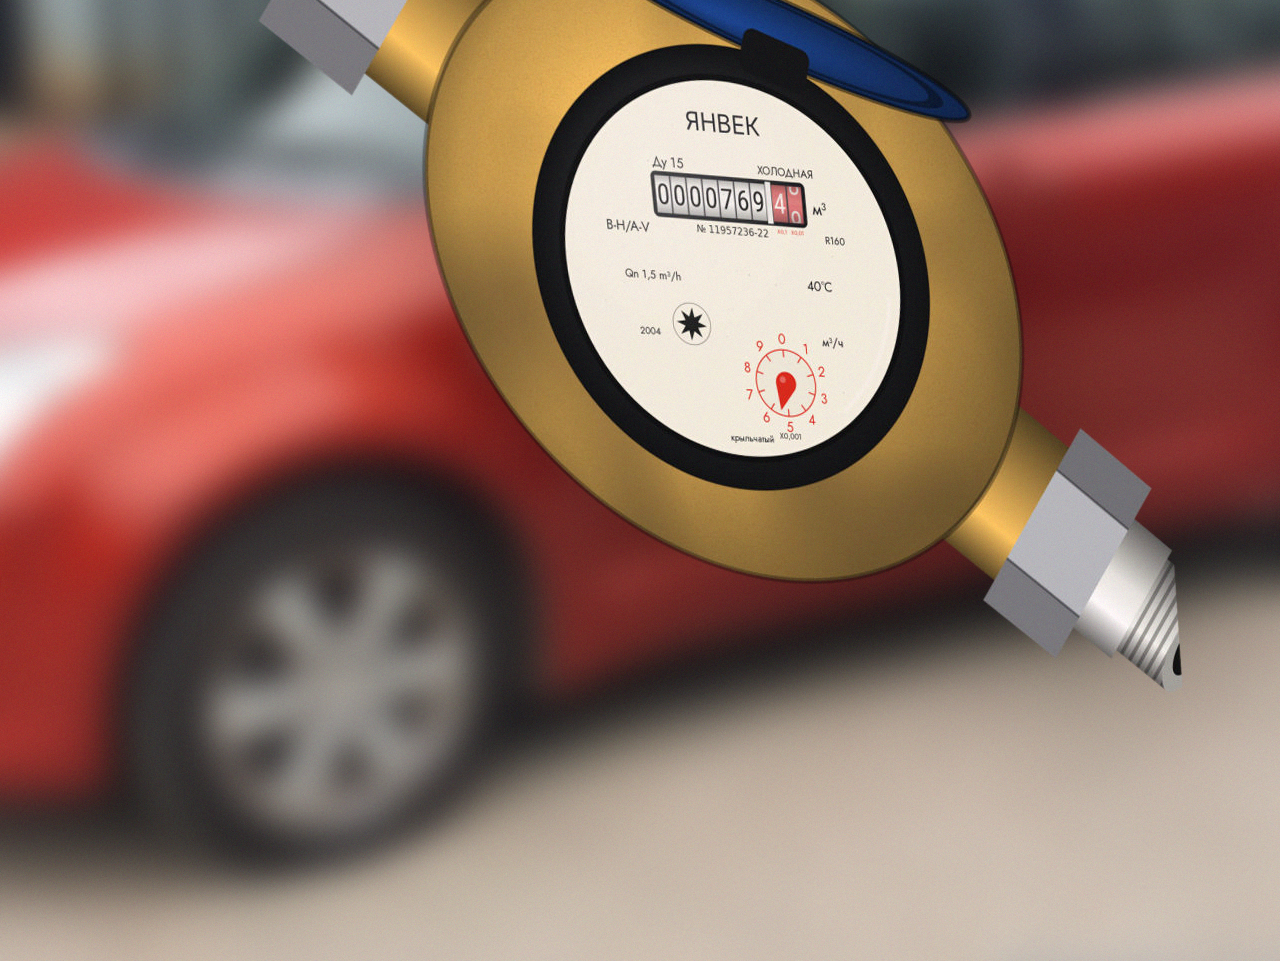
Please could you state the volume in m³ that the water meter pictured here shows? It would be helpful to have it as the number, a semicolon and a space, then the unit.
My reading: 769.485; m³
